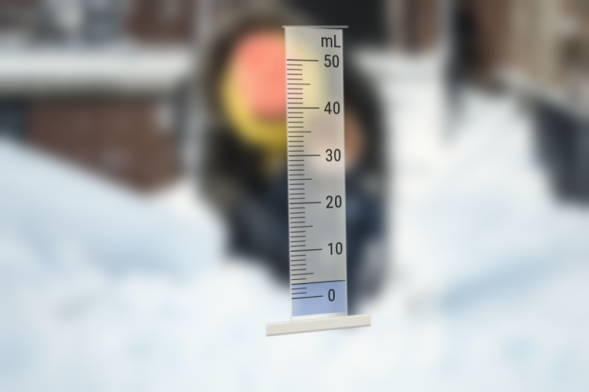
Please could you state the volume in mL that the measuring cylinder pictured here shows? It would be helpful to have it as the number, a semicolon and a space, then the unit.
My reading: 3; mL
